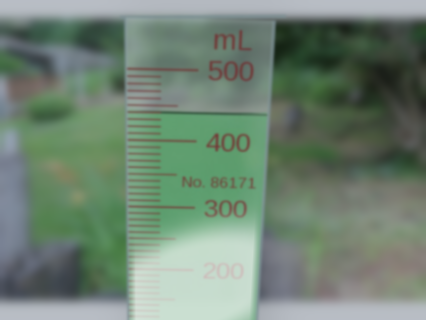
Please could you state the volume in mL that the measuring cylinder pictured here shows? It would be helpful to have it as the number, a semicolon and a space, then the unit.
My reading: 440; mL
